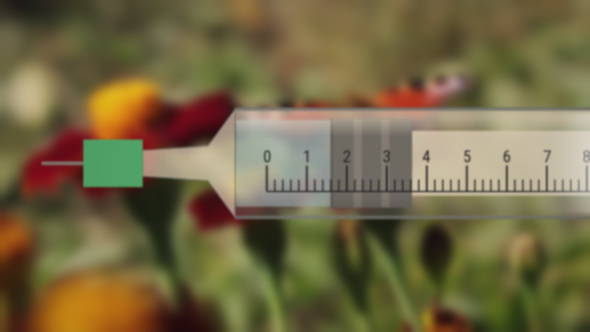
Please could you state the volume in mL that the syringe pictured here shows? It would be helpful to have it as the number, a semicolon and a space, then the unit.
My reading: 1.6; mL
